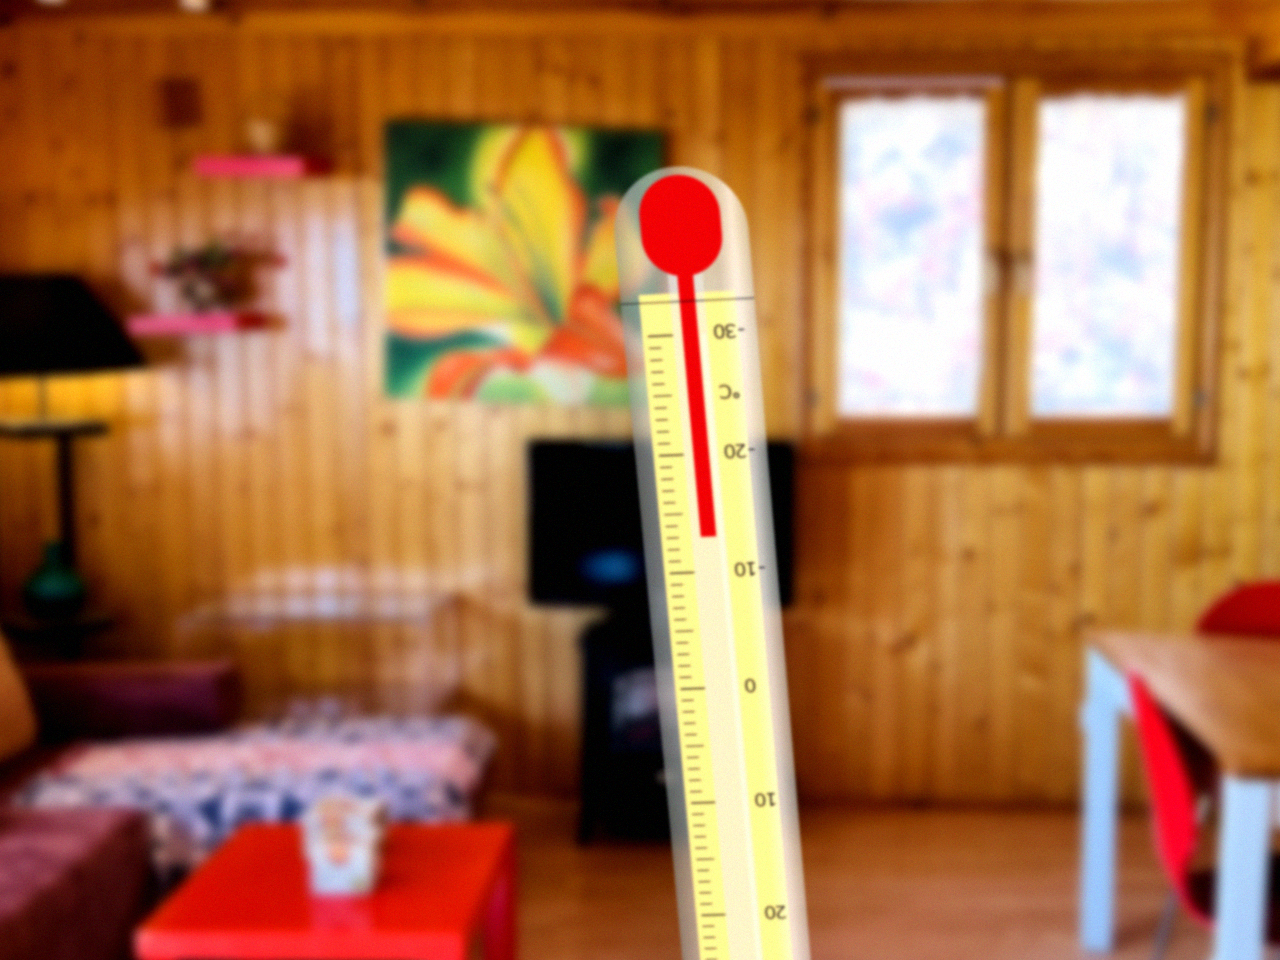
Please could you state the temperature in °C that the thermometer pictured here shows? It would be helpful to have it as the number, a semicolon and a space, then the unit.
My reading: -13; °C
